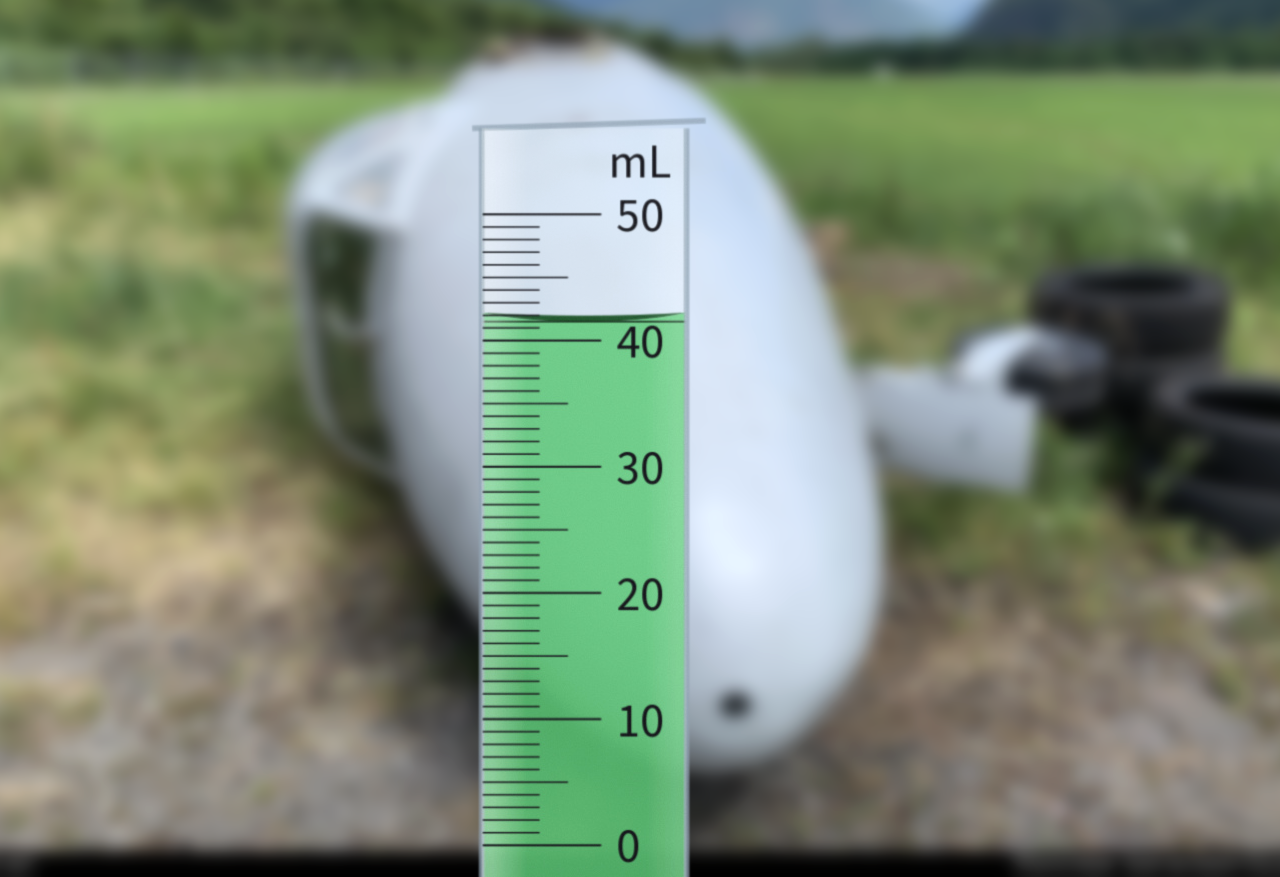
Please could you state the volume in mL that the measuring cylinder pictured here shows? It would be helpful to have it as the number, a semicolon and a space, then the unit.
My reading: 41.5; mL
